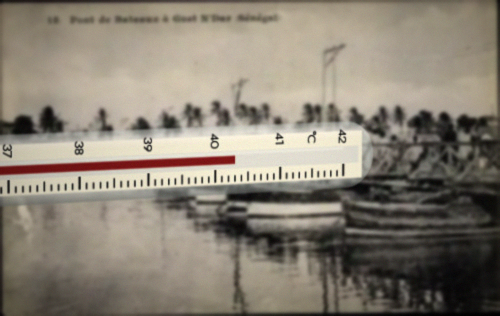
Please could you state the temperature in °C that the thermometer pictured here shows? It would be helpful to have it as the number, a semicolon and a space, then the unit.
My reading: 40.3; °C
